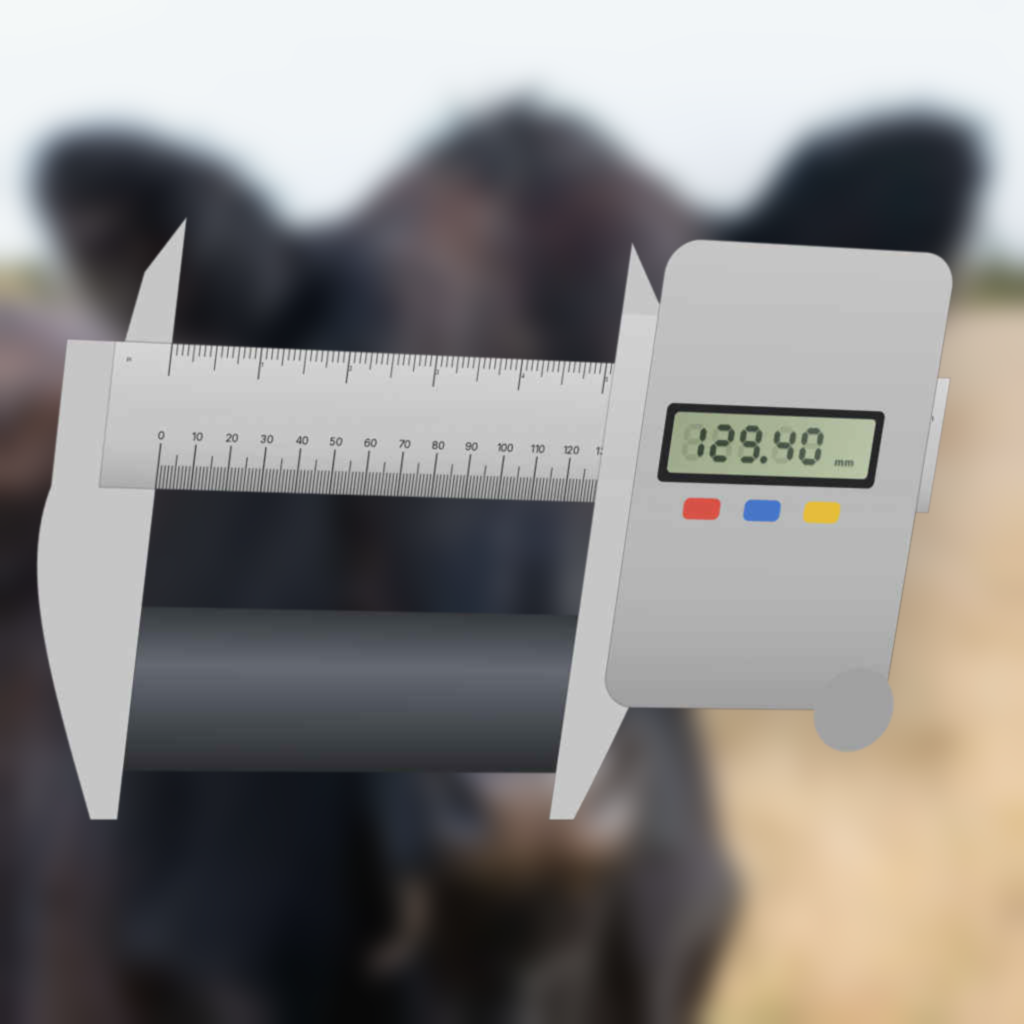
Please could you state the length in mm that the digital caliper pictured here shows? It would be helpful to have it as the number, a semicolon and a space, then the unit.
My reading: 129.40; mm
